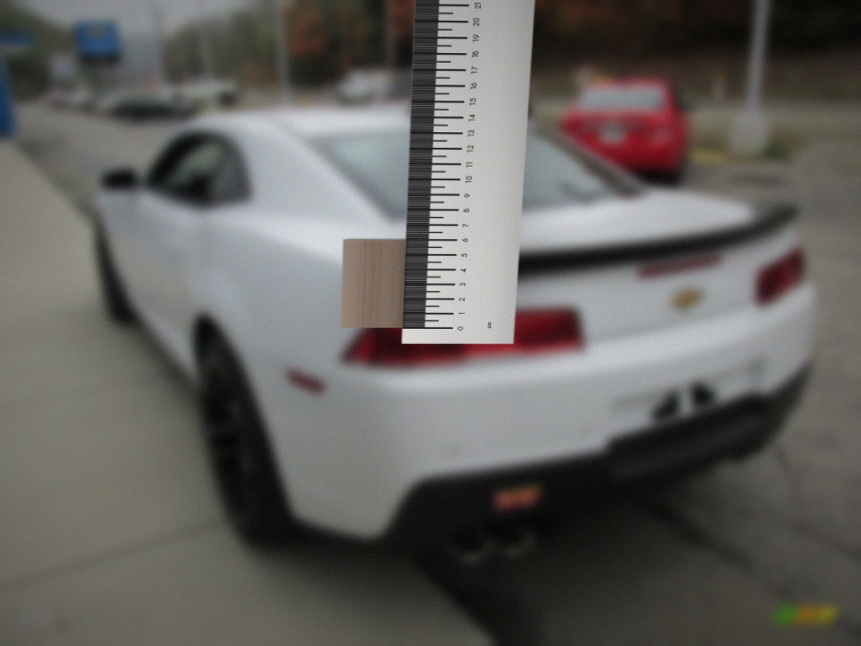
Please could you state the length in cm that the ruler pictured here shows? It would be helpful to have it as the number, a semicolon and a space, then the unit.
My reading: 6; cm
